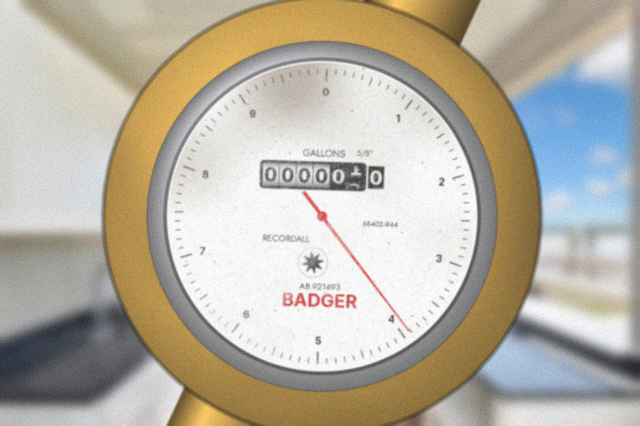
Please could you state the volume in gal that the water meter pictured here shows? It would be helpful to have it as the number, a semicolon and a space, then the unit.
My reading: 13.9; gal
